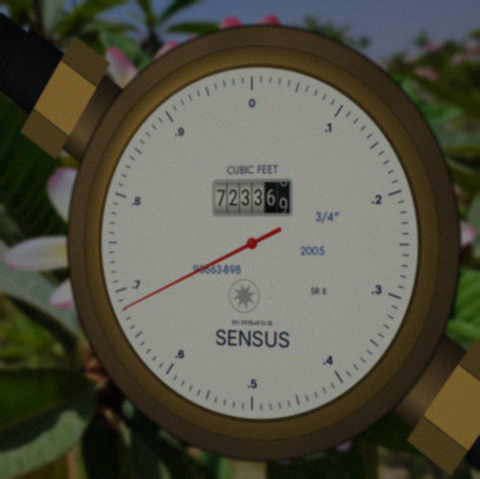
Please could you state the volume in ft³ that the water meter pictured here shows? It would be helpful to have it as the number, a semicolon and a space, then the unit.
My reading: 723368.68; ft³
